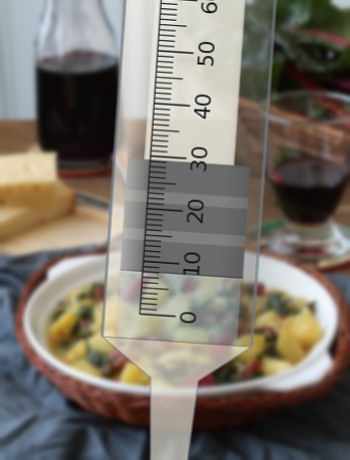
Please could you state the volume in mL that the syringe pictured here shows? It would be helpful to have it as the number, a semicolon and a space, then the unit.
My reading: 8; mL
